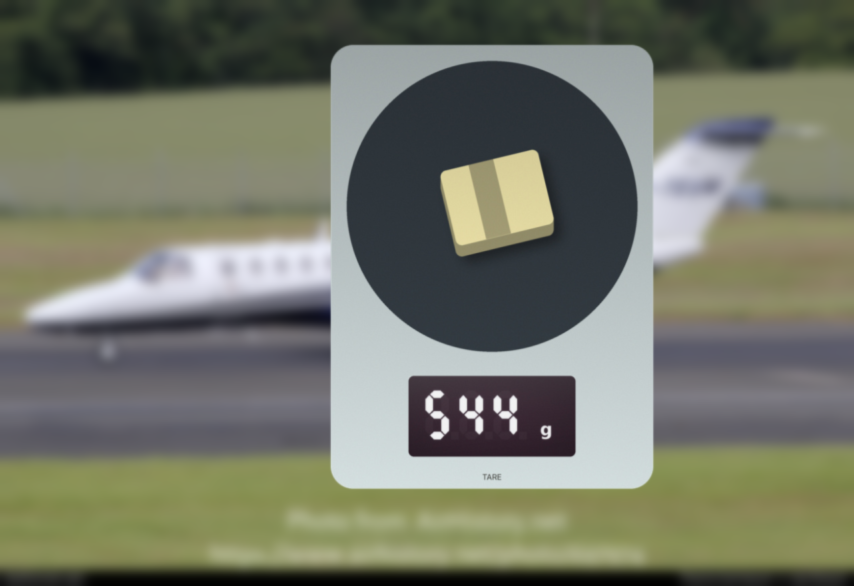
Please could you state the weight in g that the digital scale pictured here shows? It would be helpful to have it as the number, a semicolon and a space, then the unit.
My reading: 544; g
